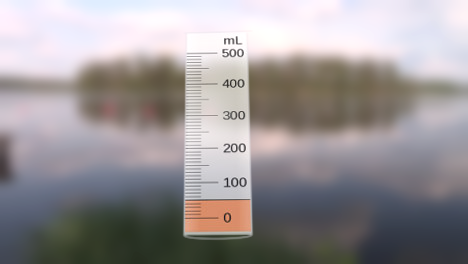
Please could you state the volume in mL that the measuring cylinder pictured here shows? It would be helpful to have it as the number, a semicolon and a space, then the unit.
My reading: 50; mL
